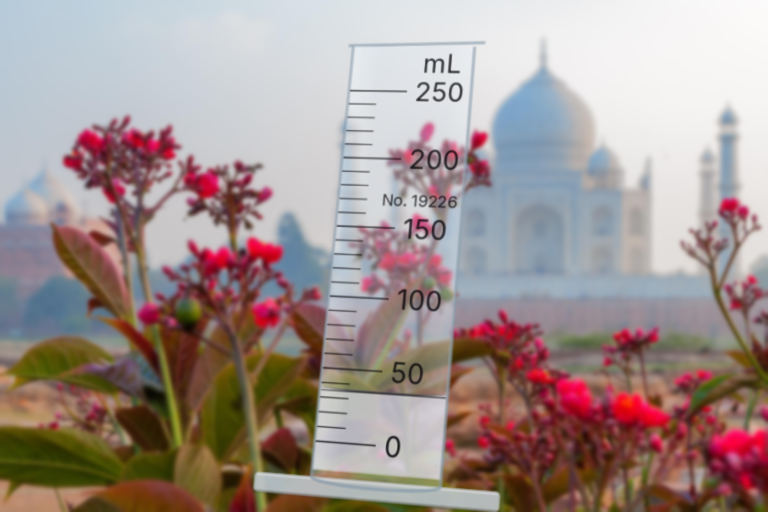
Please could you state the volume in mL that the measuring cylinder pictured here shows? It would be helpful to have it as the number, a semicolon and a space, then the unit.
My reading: 35; mL
